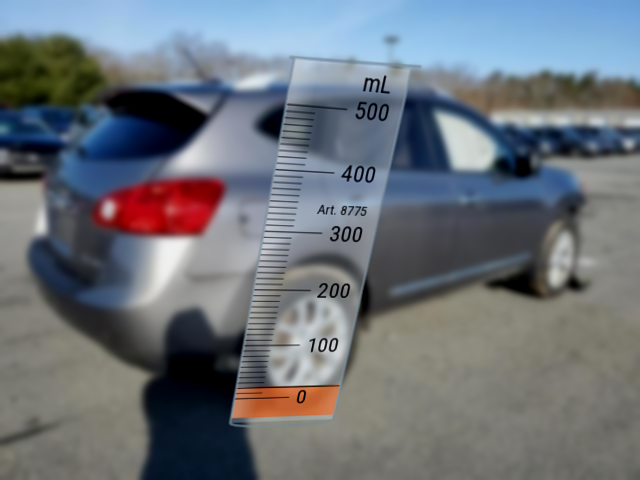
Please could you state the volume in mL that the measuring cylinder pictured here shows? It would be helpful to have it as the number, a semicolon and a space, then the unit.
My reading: 20; mL
